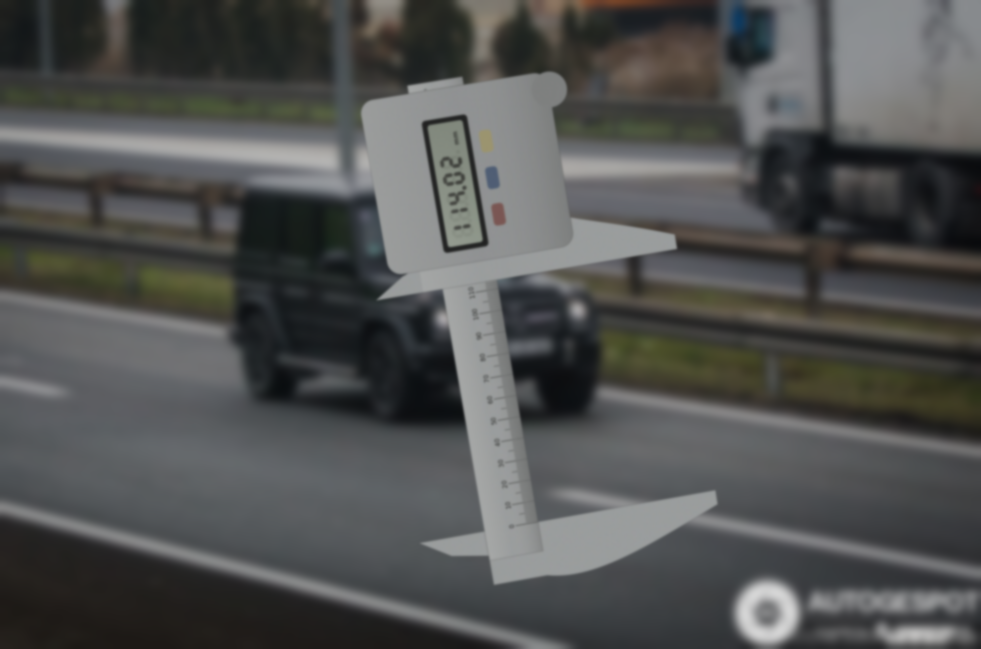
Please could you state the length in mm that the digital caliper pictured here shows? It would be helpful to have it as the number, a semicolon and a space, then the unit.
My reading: 114.02; mm
